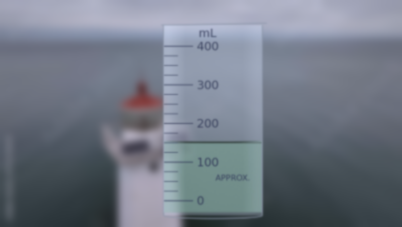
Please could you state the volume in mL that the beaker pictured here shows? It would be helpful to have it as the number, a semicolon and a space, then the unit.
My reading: 150; mL
